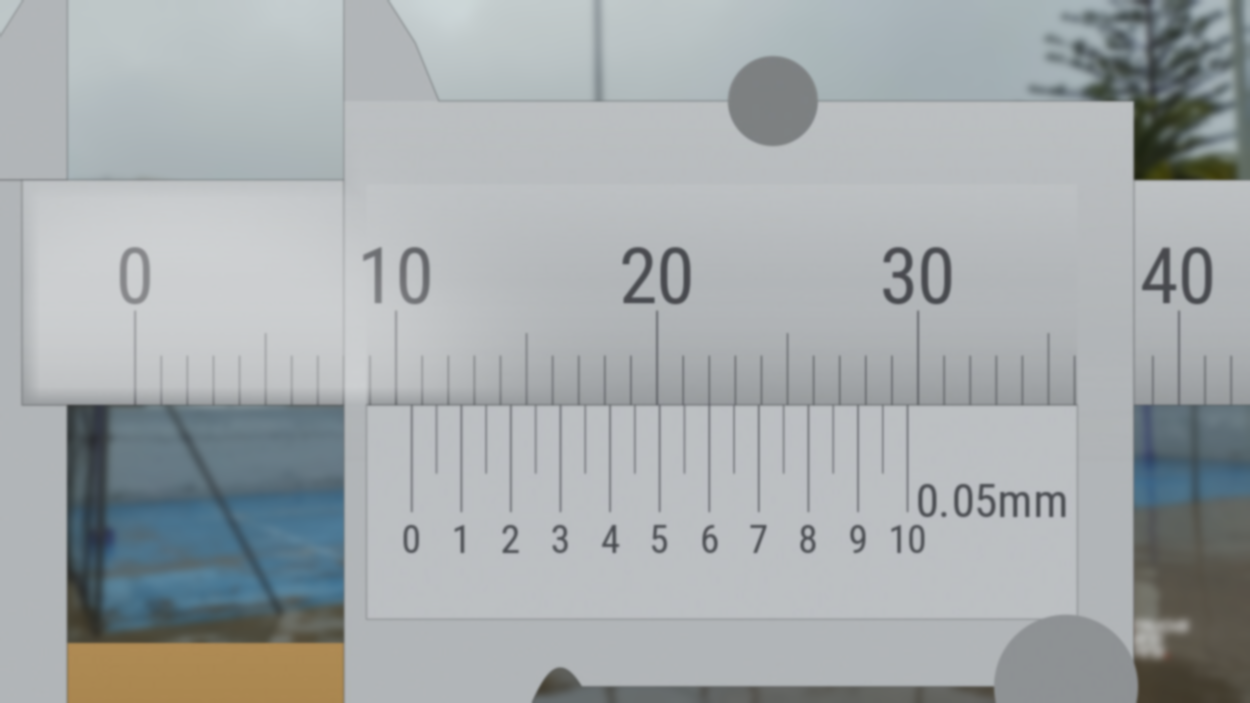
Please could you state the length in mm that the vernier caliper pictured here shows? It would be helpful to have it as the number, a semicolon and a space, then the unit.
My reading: 10.6; mm
